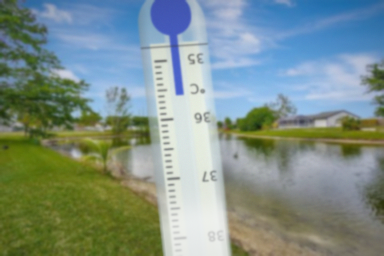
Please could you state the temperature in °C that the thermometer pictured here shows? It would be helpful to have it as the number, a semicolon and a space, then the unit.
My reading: 35.6; °C
